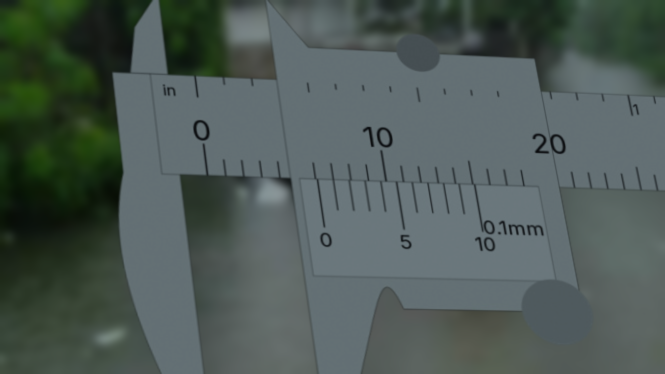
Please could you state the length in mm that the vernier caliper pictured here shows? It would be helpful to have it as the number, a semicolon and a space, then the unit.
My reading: 6.1; mm
